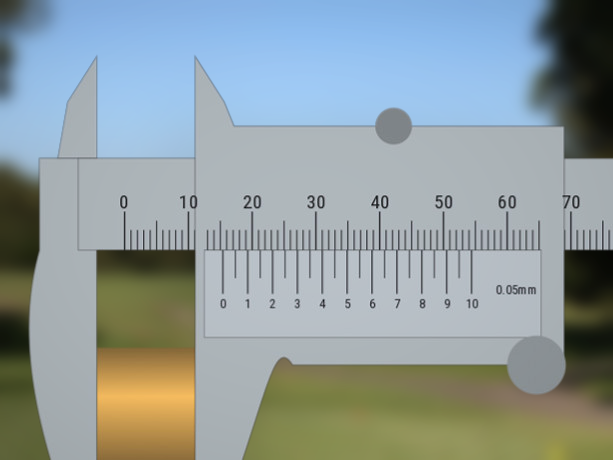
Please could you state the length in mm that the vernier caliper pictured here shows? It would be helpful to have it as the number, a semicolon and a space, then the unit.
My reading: 15.4; mm
